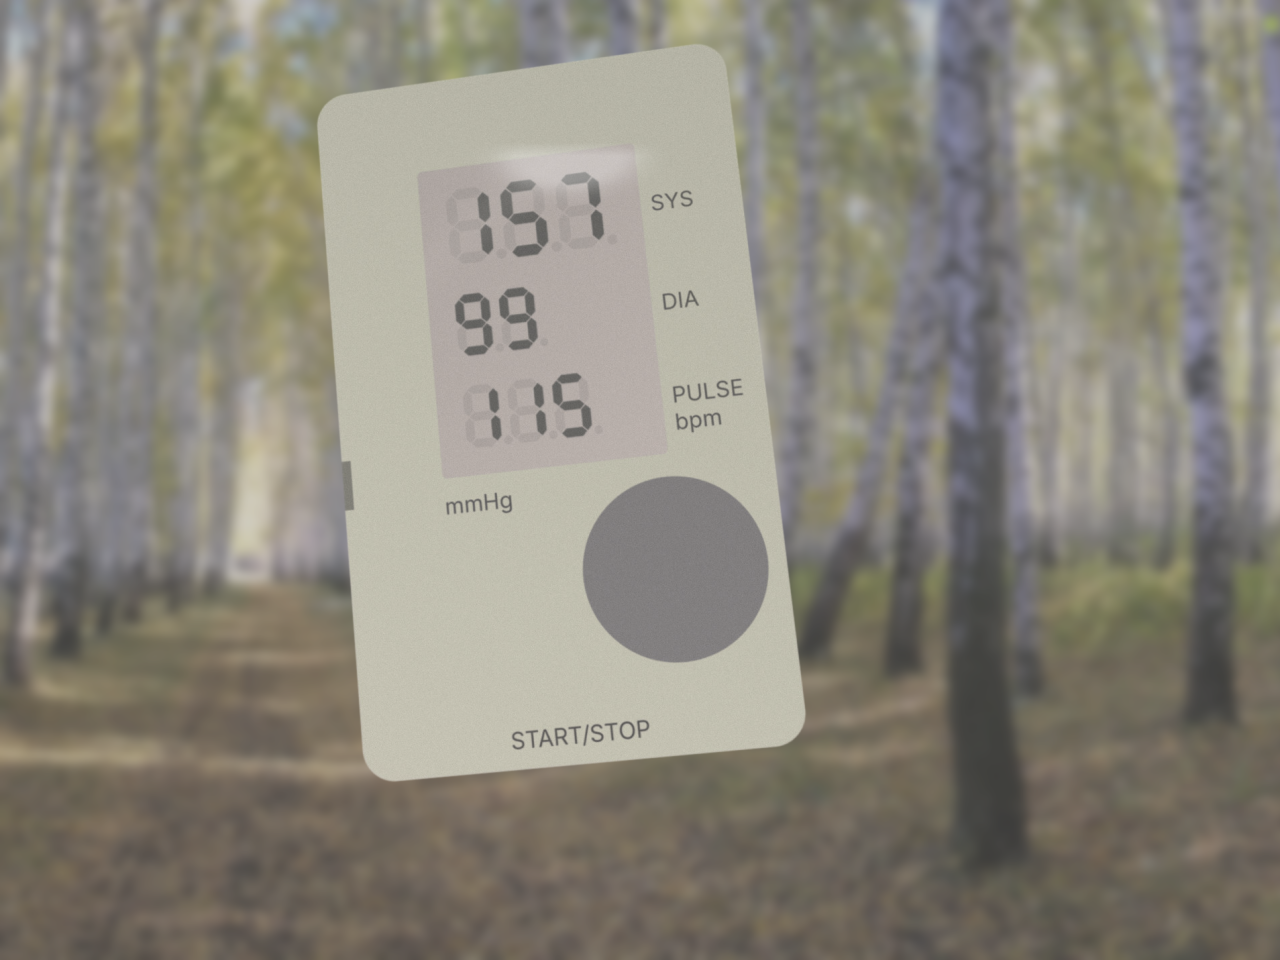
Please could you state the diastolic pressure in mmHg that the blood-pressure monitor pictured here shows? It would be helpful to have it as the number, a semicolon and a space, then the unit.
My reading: 99; mmHg
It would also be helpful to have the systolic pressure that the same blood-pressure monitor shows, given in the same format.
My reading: 157; mmHg
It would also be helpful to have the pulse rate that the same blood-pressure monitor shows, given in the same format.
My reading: 115; bpm
